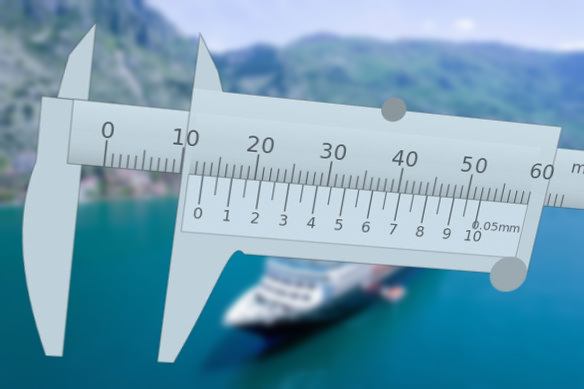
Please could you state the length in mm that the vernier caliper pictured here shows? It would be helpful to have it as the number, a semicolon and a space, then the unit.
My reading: 13.0; mm
